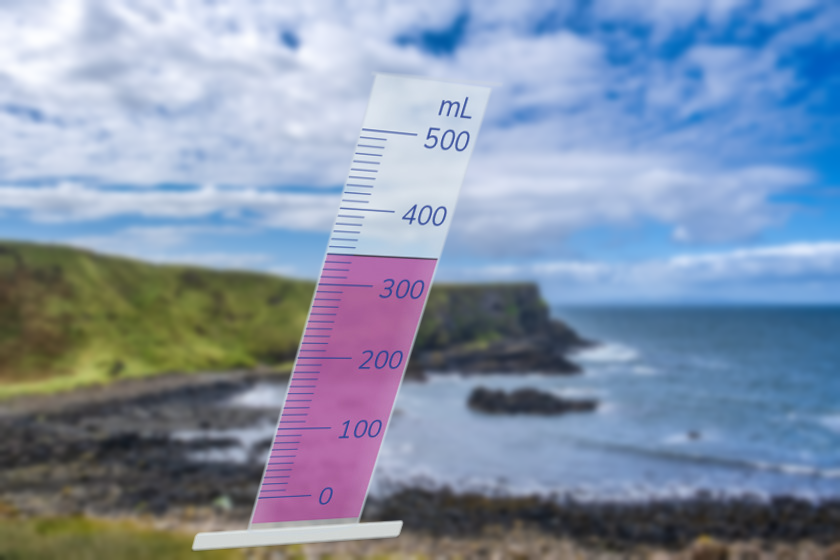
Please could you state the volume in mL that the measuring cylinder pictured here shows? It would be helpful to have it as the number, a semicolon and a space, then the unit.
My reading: 340; mL
